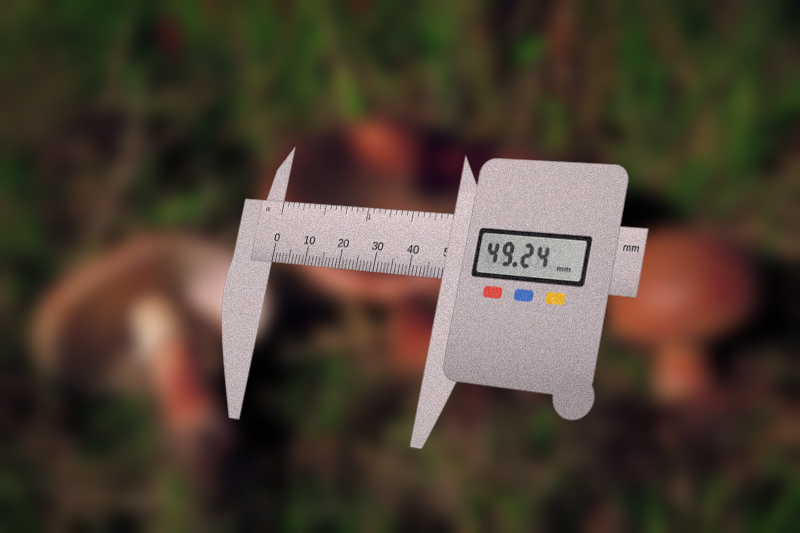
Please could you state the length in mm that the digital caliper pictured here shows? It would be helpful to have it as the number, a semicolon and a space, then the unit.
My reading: 49.24; mm
